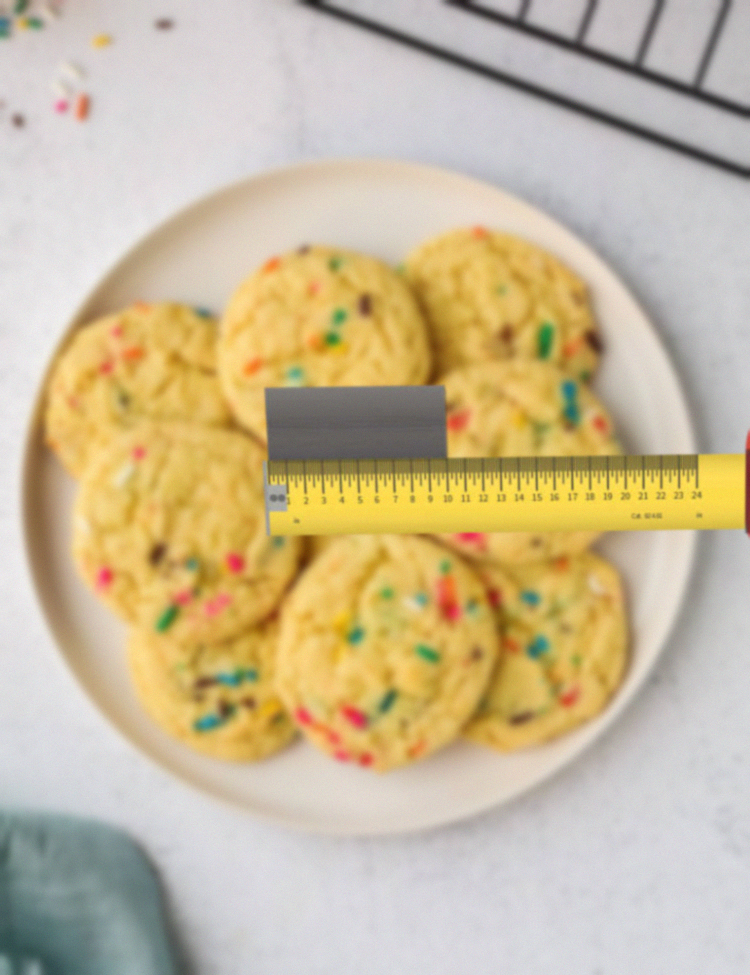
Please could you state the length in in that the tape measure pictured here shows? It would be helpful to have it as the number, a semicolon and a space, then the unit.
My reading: 10; in
